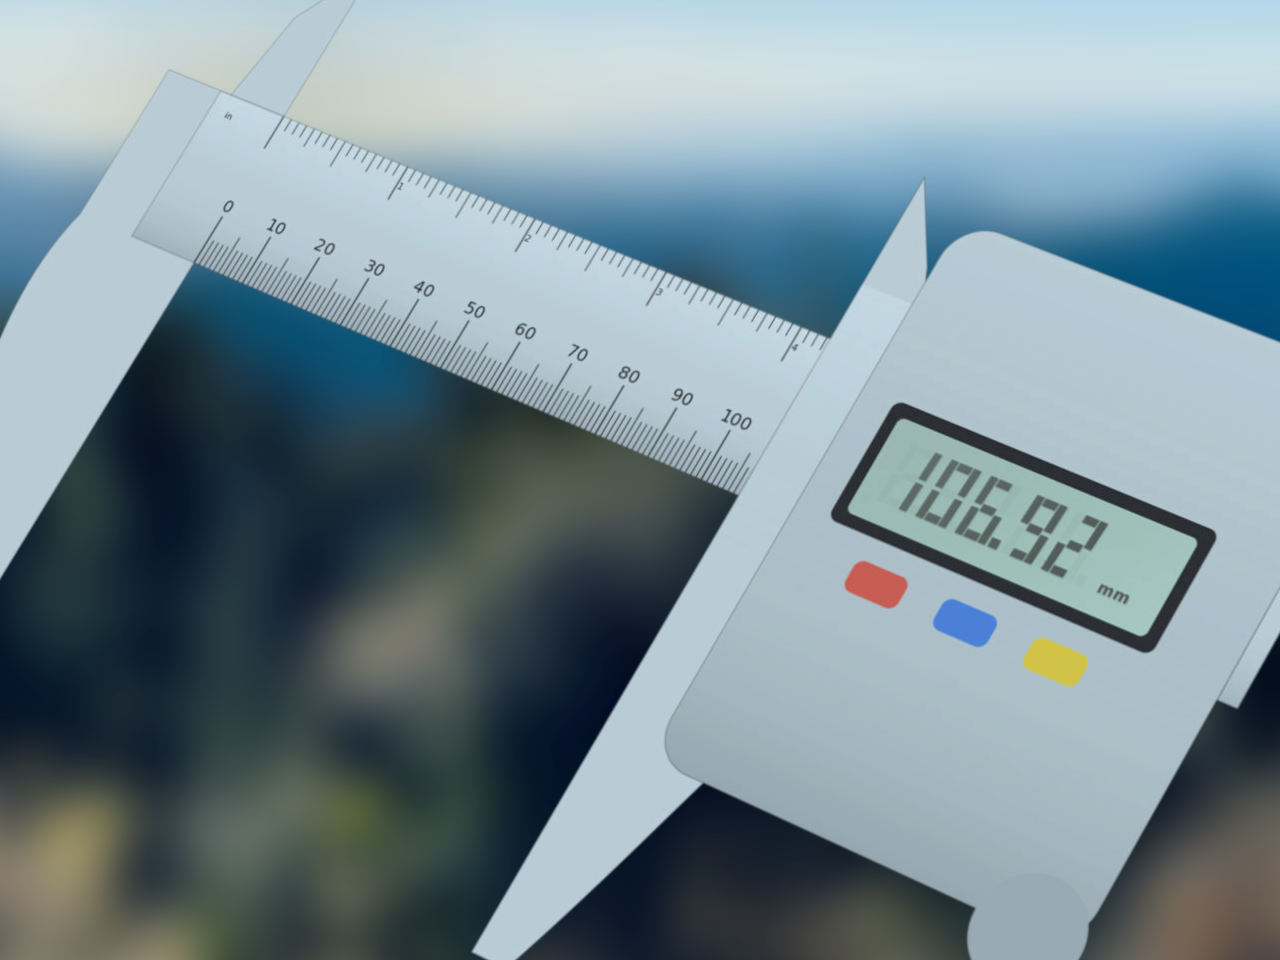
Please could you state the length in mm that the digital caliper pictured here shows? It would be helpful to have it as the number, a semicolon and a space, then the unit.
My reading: 106.92; mm
